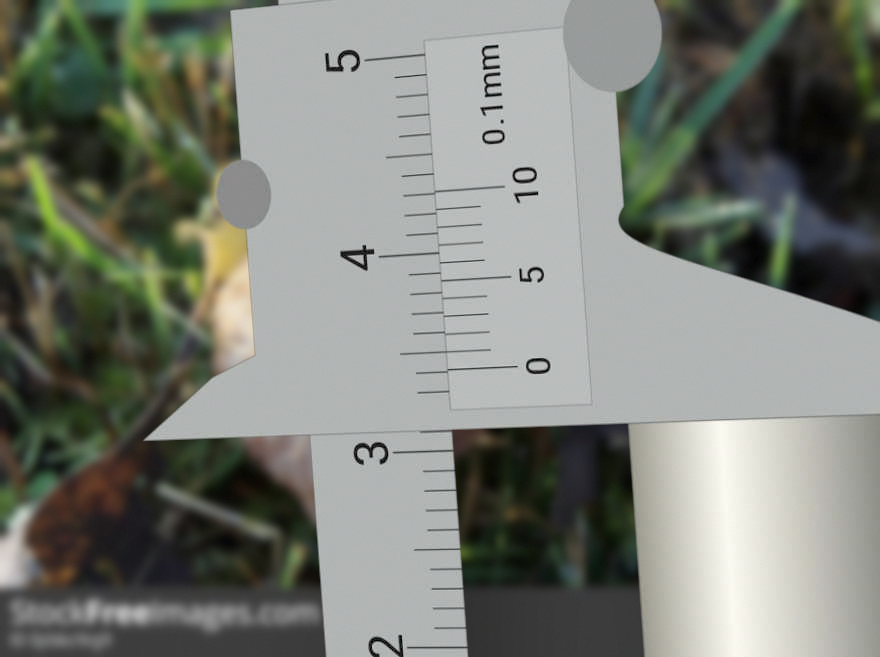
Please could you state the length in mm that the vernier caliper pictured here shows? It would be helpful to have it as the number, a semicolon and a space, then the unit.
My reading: 34.1; mm
